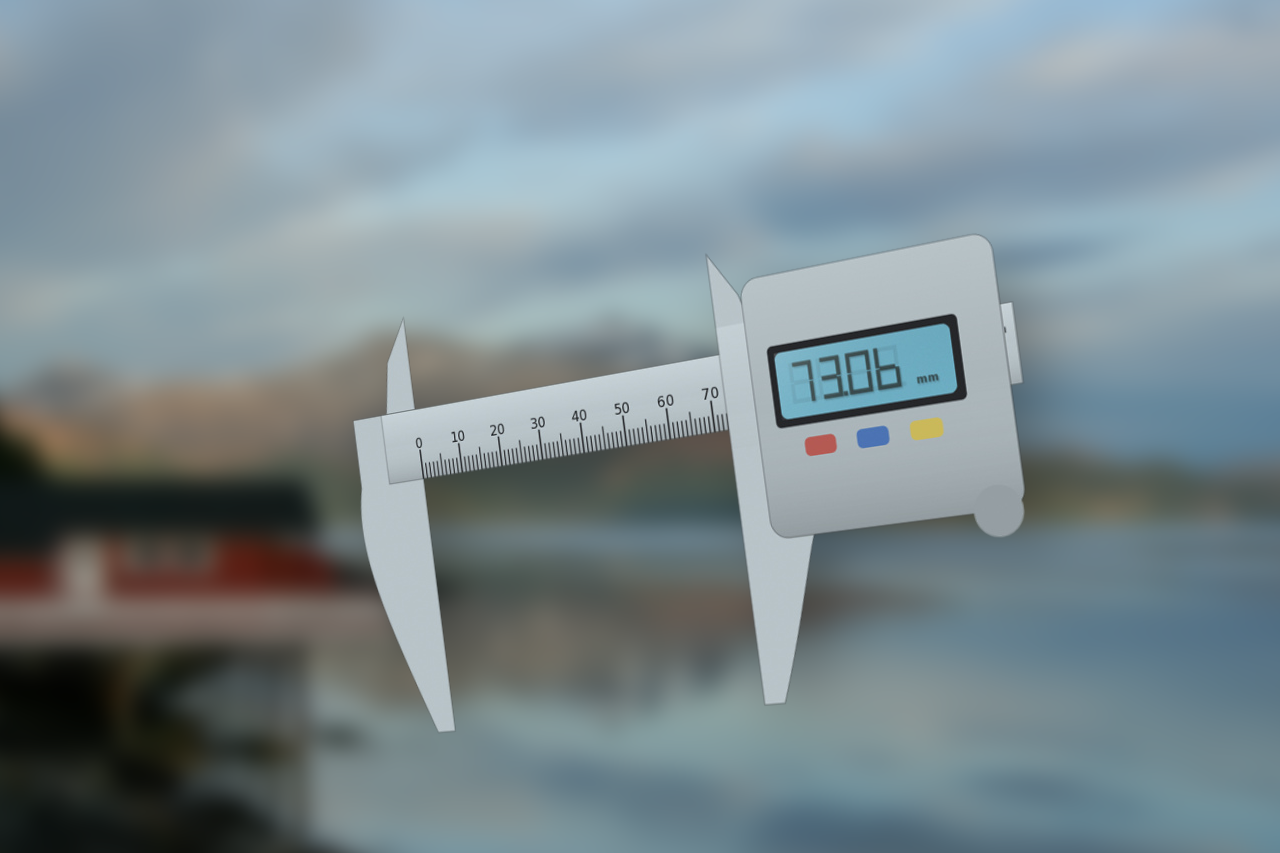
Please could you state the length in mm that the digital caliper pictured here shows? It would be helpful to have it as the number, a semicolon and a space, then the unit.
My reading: 73.06; mm
